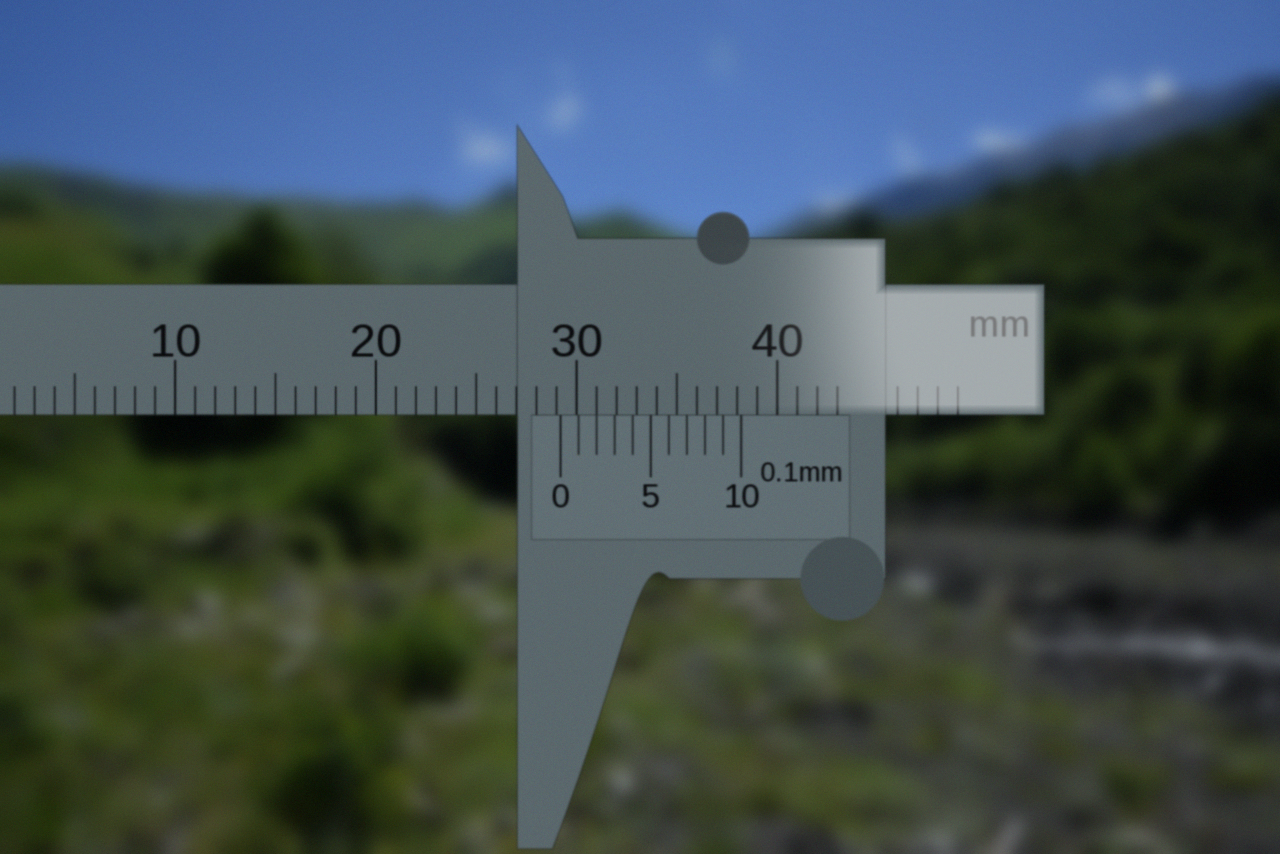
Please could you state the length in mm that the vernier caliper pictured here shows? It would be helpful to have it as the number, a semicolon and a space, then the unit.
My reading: 29.2; mm
